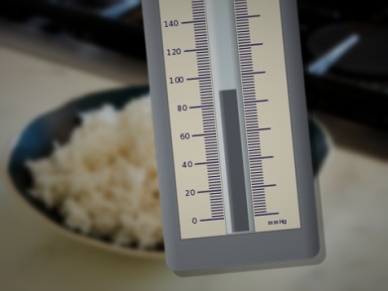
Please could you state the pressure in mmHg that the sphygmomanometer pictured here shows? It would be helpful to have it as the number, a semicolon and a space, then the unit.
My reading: 90; mmHg
